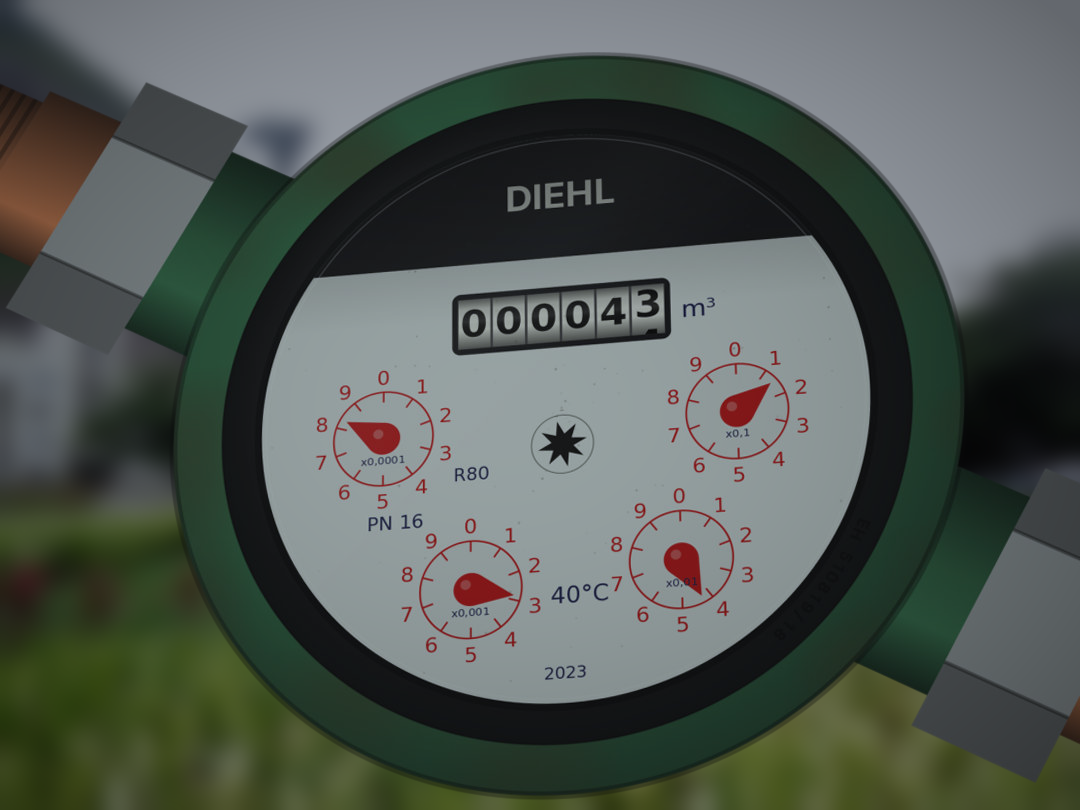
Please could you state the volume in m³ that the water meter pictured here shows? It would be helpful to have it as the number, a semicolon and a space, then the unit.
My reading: 43.1428; m³
